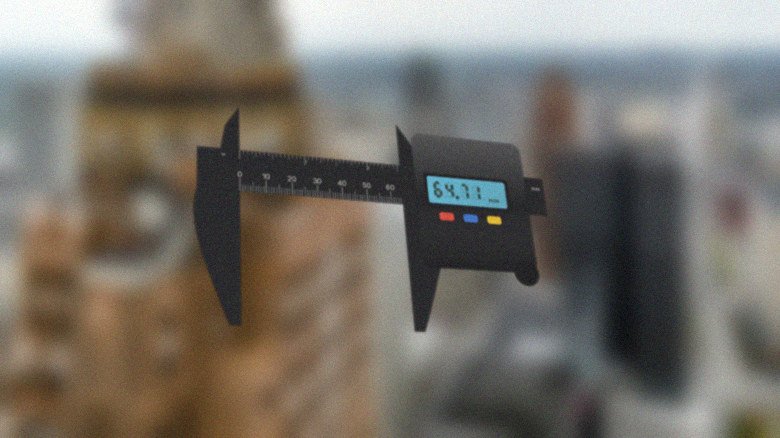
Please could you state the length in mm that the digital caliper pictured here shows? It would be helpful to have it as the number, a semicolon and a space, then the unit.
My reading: 64.71; mm
